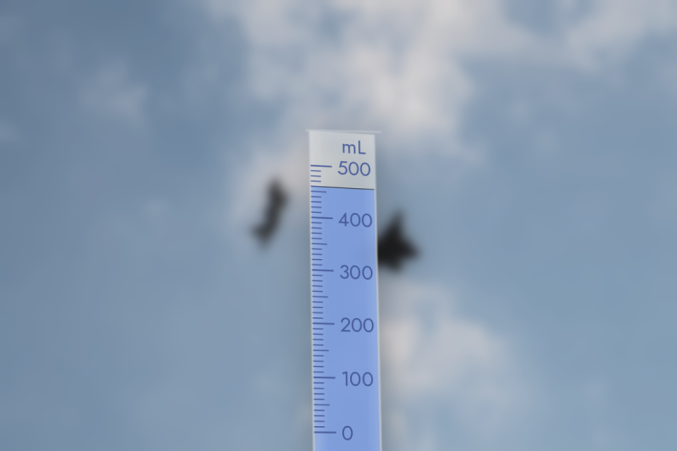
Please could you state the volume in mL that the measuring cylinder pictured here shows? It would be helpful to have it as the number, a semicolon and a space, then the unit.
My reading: 460; mL
